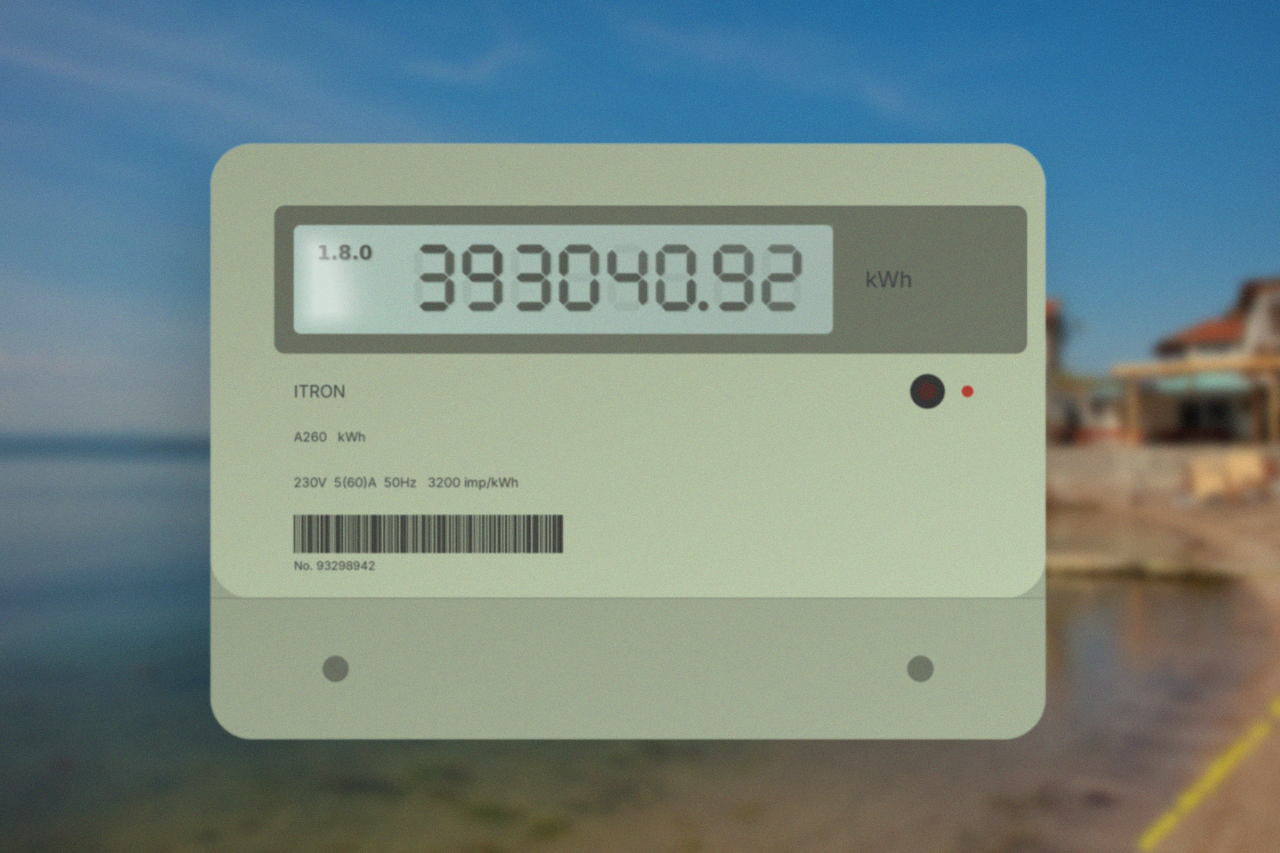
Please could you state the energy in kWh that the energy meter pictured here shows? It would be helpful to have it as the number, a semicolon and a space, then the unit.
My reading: 393040.92; kWh
